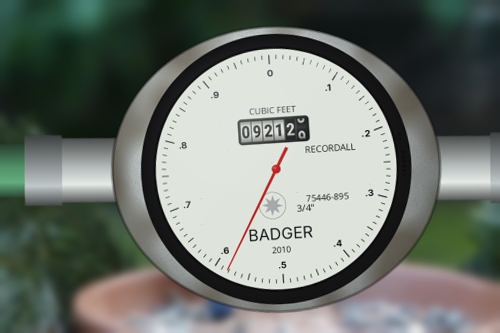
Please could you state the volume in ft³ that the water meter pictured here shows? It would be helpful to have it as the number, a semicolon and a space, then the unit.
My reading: 92128.58; ft³
